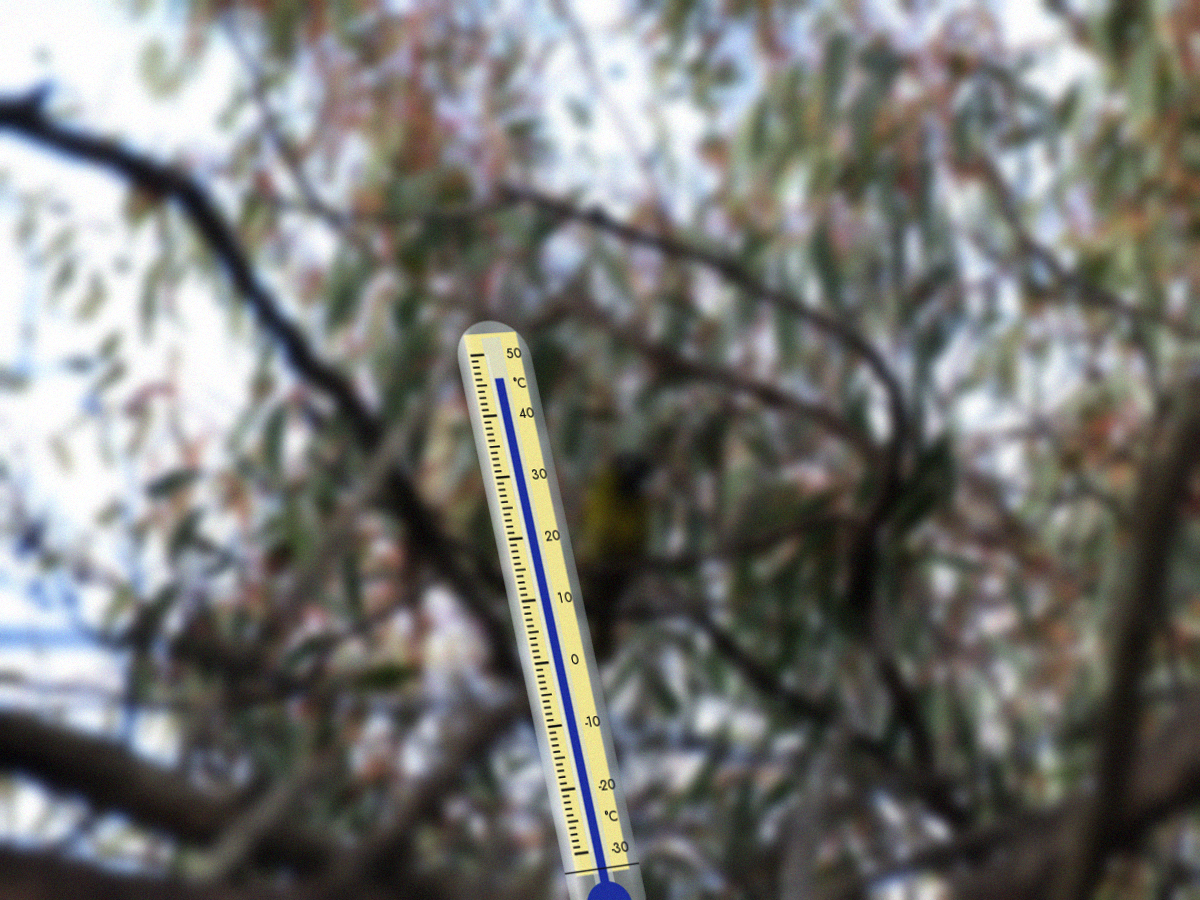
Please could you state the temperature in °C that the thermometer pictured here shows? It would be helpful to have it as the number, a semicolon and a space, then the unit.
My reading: 46; °C
